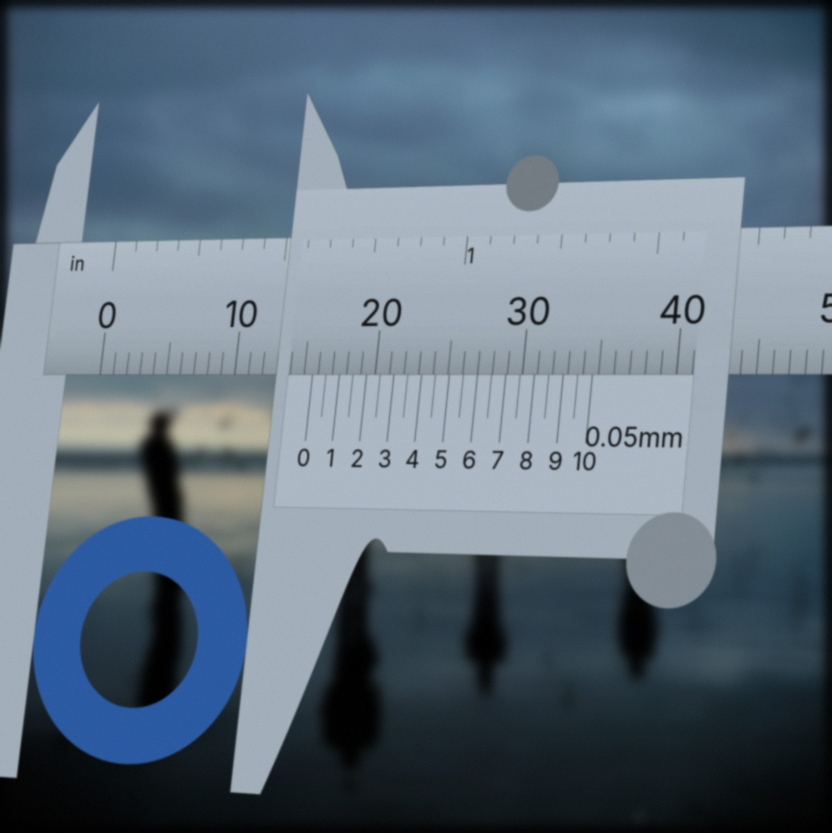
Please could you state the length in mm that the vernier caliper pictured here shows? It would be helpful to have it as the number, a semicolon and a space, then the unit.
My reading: 15.6; mm
